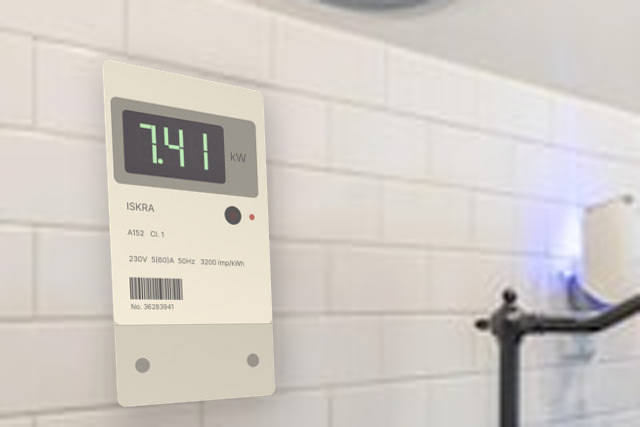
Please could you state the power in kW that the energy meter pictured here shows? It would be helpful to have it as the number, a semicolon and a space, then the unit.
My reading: 7.41; kW
